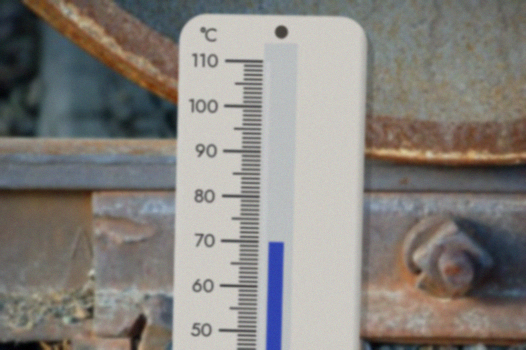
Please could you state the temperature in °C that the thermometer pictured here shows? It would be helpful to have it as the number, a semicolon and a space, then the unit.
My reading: 70; °C
